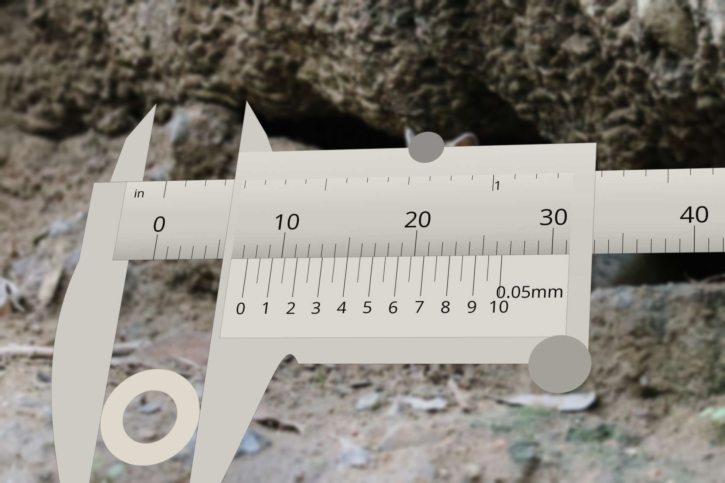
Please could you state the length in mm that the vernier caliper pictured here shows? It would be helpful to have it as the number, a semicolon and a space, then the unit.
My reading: 7.4; mm
